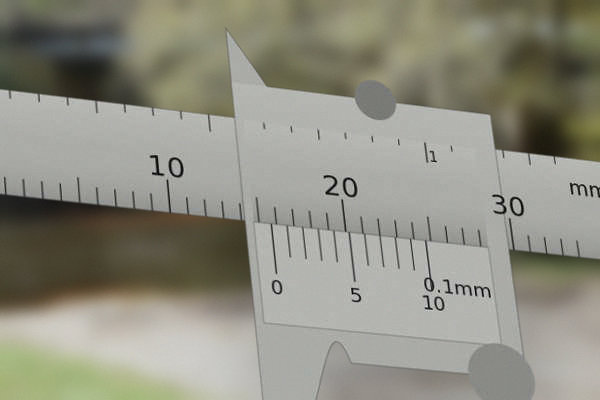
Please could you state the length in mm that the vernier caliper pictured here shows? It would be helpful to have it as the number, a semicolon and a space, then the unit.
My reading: 15.7; mm
